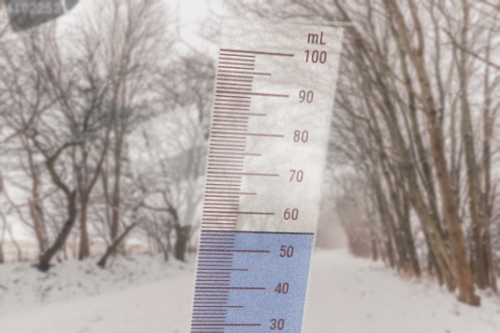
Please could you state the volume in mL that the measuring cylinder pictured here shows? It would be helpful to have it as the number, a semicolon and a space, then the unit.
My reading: 55; mL
